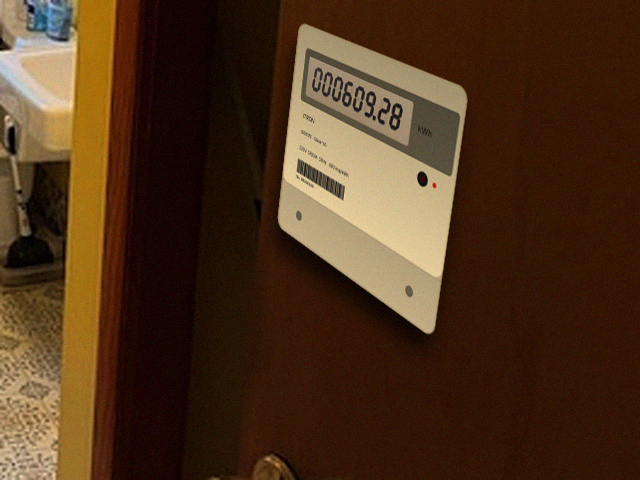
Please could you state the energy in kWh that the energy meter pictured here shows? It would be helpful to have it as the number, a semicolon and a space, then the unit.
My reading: 609.28; kWh
